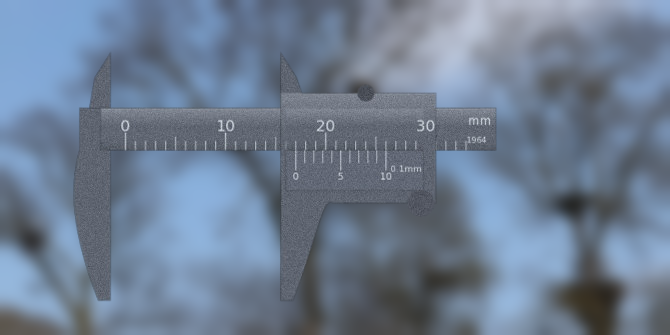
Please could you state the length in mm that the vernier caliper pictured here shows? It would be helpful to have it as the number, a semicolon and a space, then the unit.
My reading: 17.0; mm
